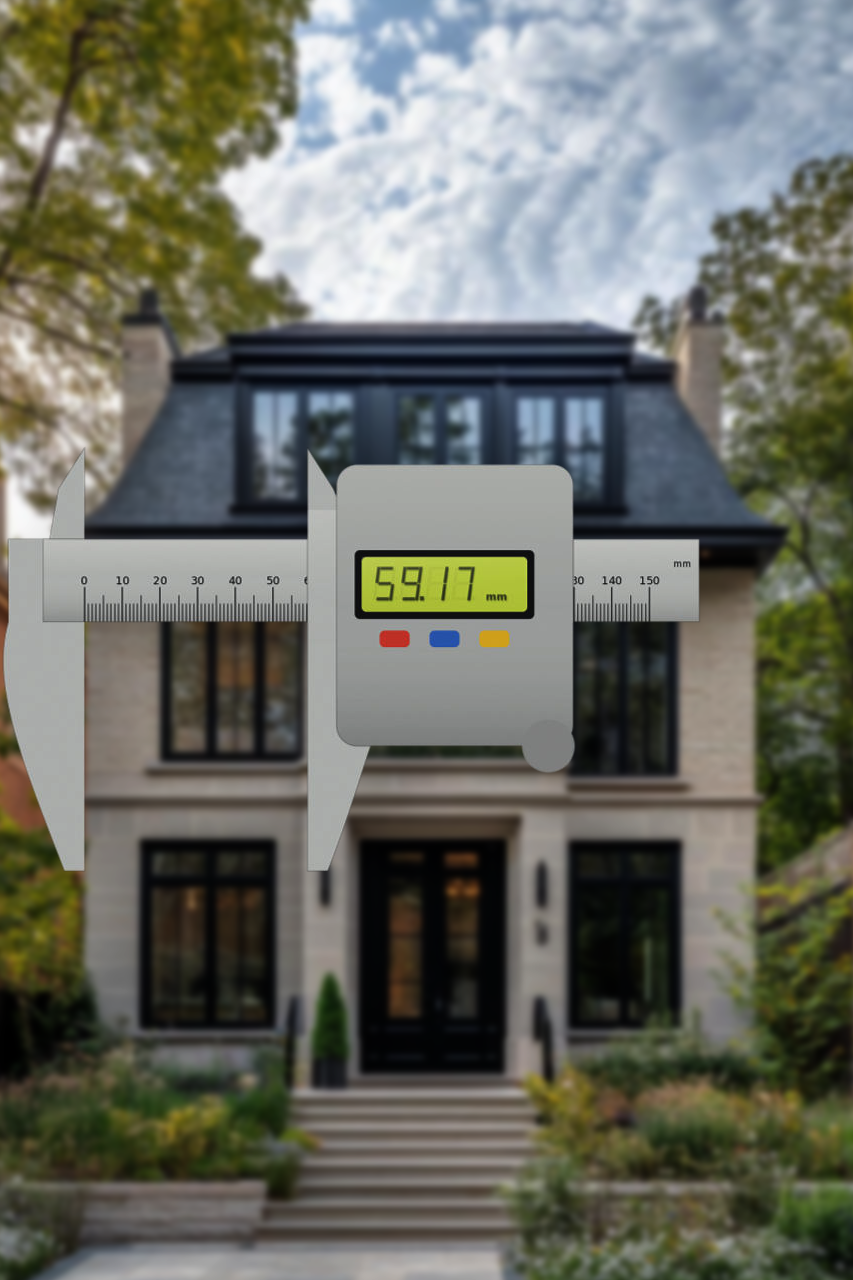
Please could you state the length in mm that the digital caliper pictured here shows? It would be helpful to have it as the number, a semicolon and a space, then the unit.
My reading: 59.17; mm
